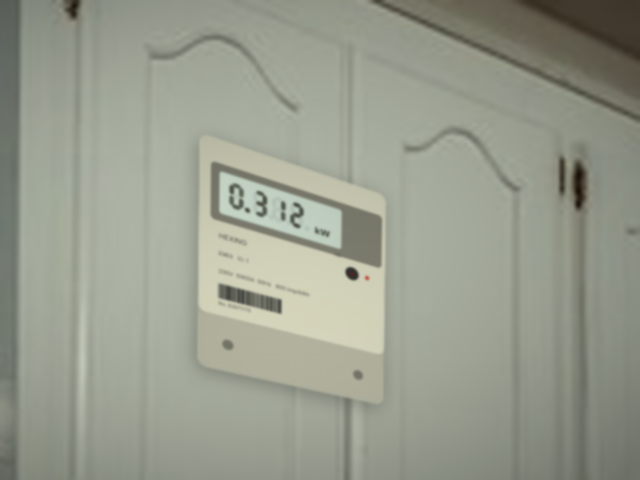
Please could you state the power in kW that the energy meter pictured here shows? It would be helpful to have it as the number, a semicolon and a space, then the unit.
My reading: 0.312; kW
